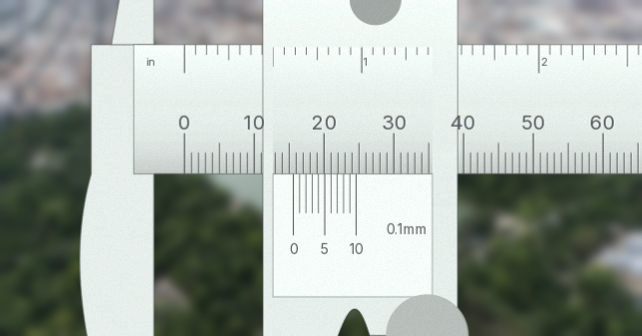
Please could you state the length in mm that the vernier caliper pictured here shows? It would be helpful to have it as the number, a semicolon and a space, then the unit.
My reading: 15.6; mm
